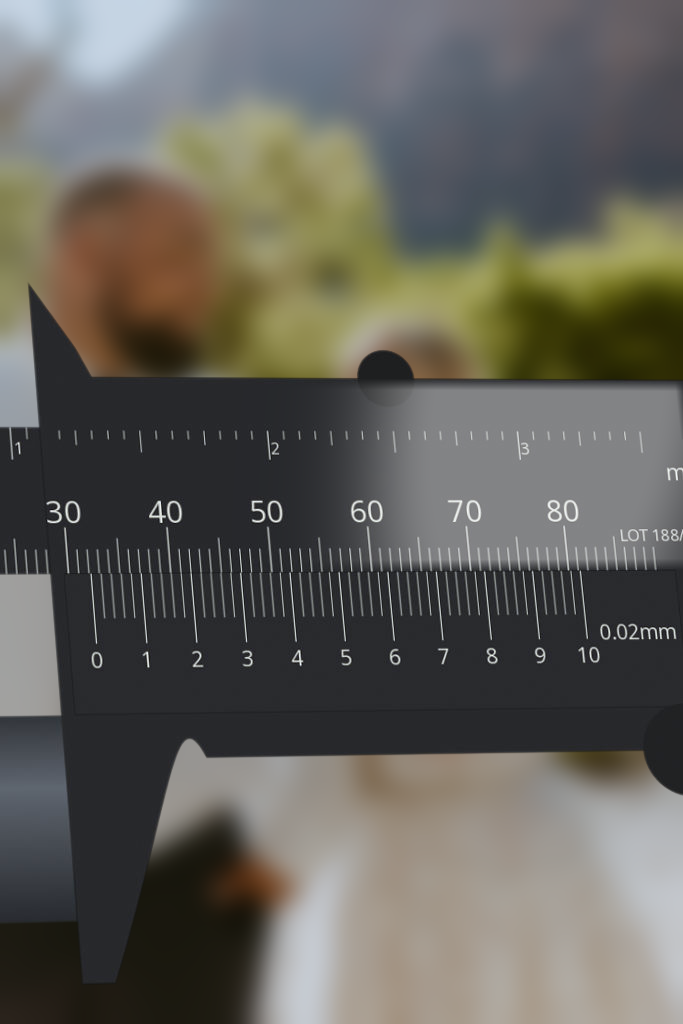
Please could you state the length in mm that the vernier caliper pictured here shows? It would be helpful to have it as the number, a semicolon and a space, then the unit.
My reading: 32.2; mm
